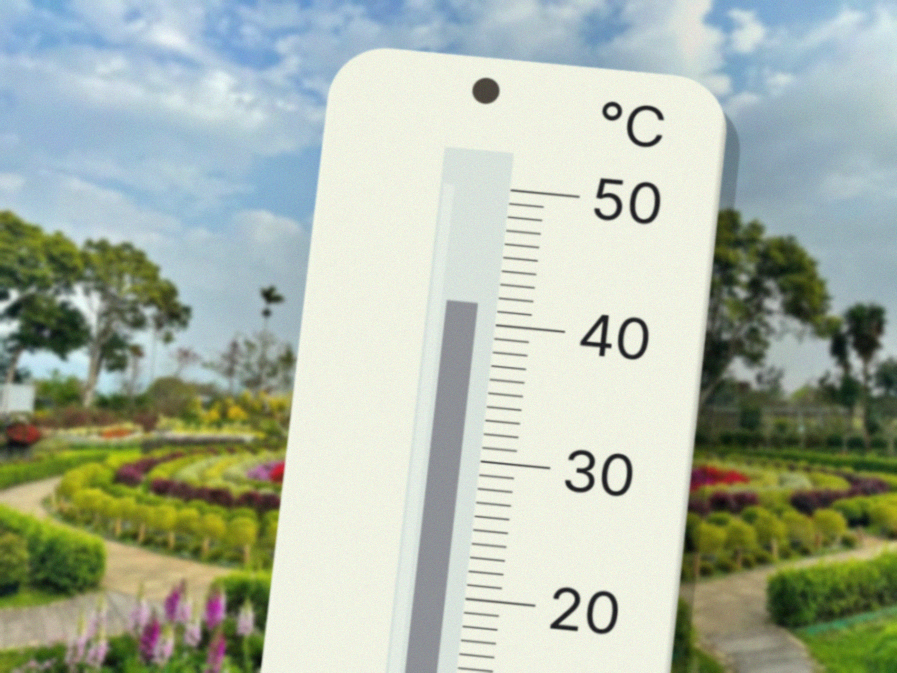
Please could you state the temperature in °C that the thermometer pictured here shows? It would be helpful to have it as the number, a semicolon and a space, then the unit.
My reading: 41.5; °C
